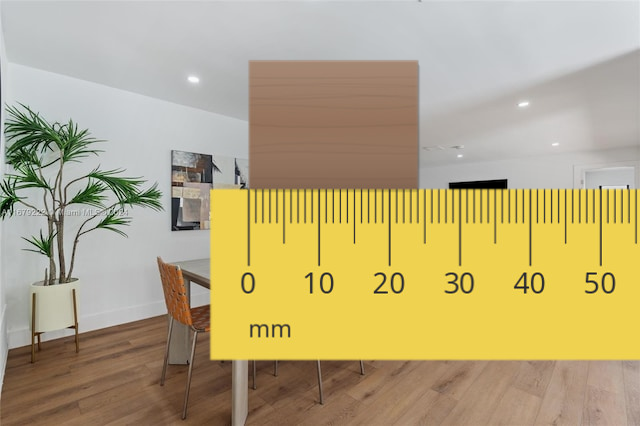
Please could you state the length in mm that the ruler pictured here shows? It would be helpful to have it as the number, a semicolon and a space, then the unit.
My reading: 24; mm
